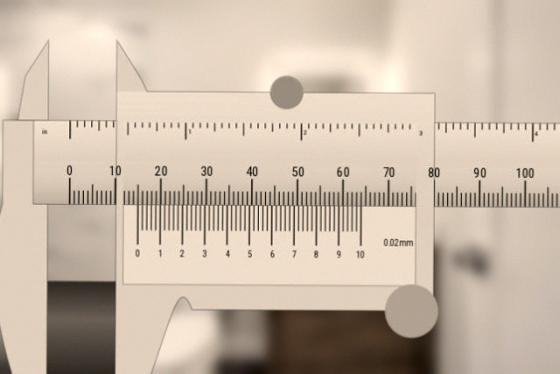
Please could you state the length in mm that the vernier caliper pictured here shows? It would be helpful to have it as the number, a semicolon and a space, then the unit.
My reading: 15.0; mm
